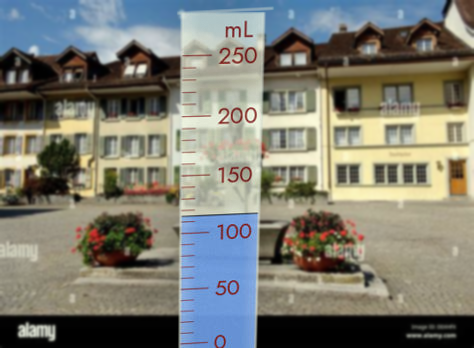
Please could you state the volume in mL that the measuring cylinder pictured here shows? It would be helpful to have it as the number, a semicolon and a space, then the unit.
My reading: 115; mL
